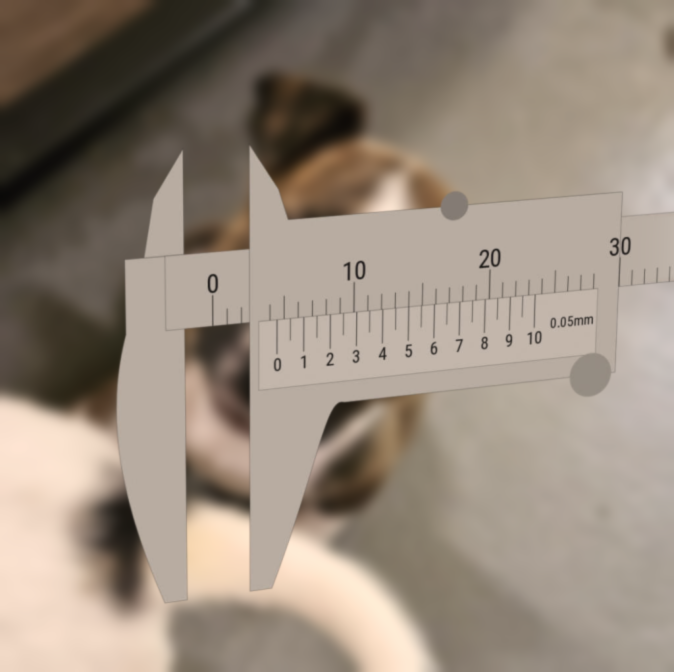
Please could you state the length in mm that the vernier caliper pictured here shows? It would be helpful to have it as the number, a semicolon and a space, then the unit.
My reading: 4.5; mm
